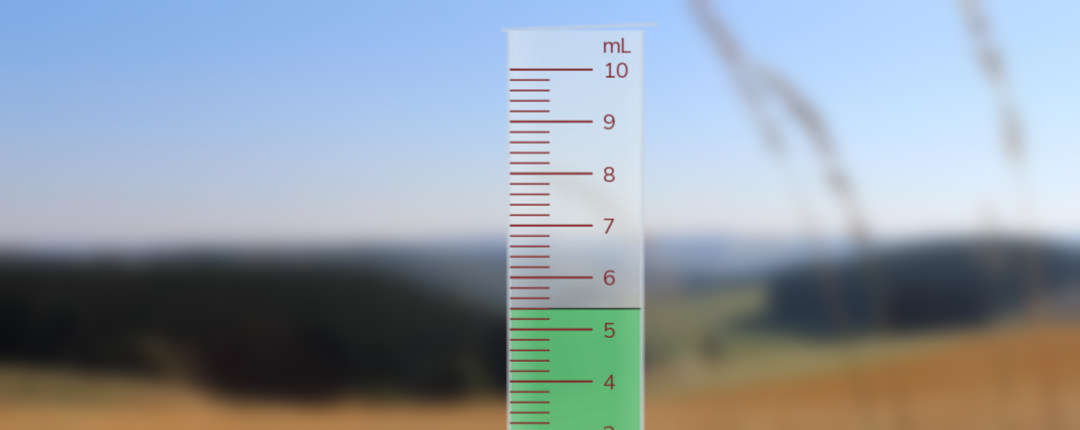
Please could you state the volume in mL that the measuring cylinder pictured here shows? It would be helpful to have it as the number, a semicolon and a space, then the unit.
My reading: 5.4; mL
